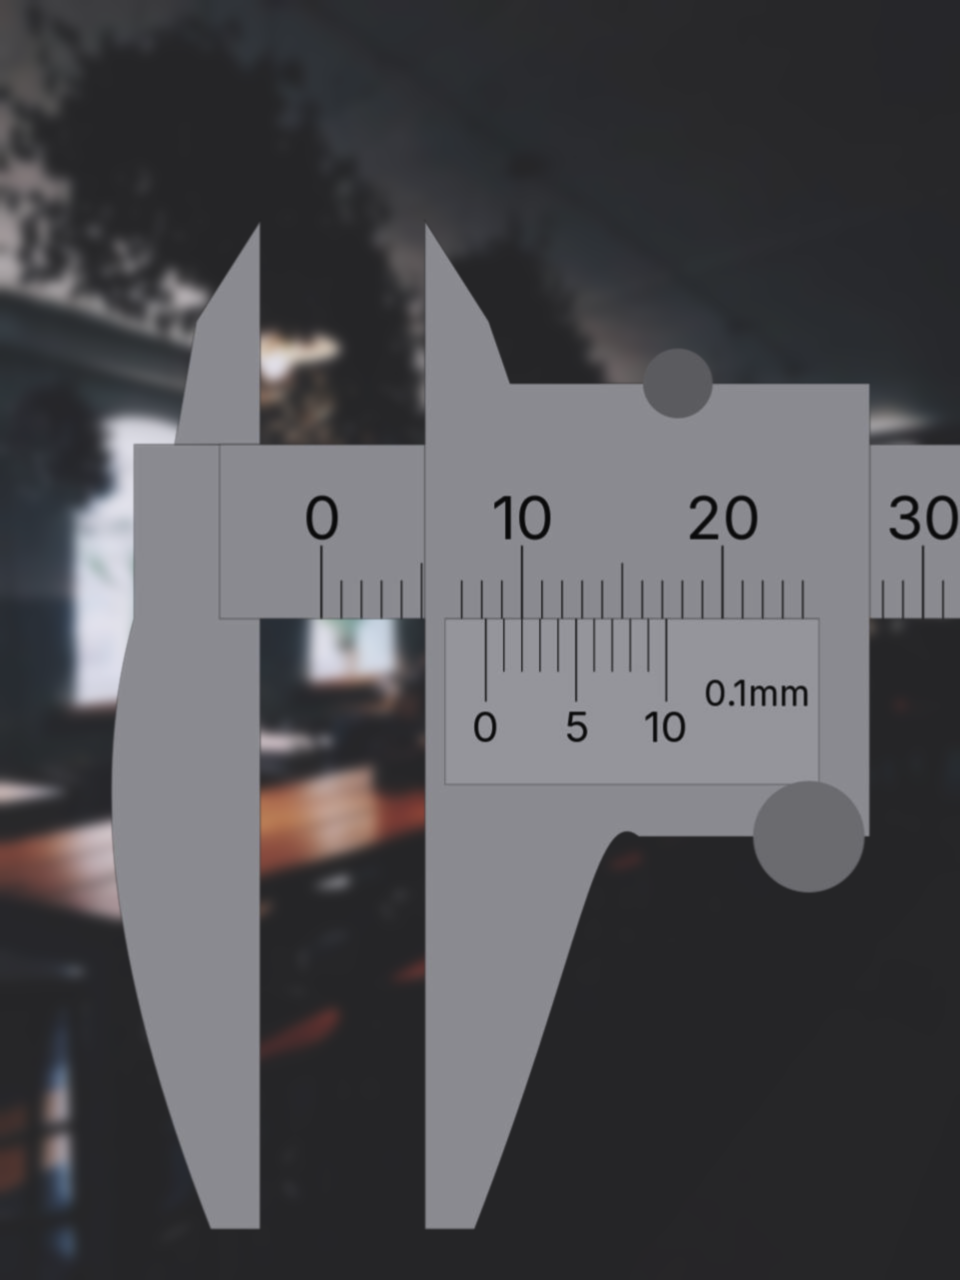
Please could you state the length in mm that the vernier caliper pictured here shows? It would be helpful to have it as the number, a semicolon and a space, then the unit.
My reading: 8.2; mm
